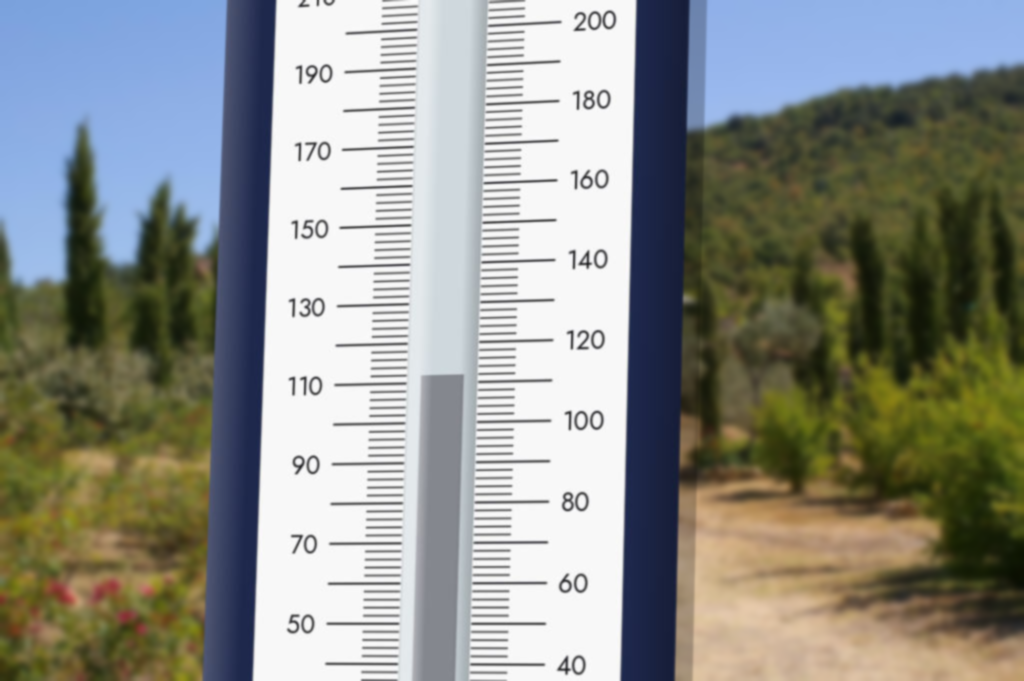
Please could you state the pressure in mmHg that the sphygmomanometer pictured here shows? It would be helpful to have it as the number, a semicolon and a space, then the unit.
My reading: 112; mmHg
